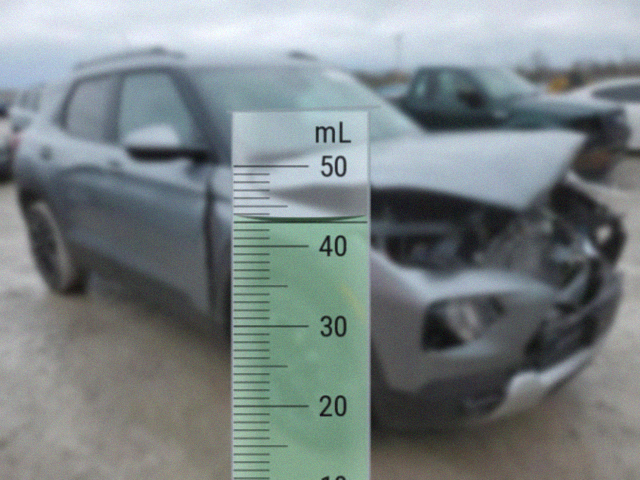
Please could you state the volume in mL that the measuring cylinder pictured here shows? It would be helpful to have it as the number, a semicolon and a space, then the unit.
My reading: 43; mL
